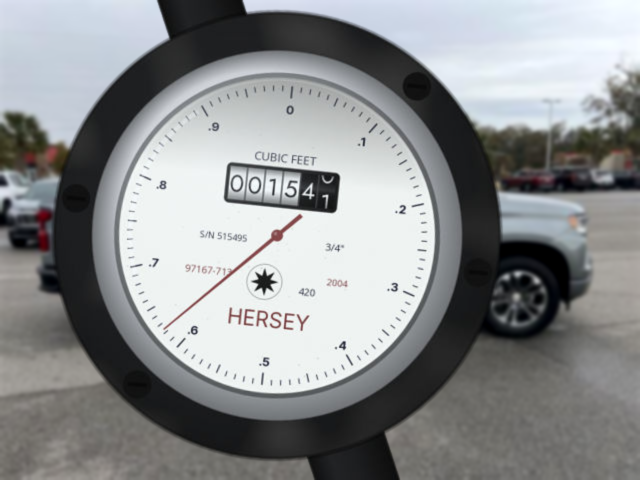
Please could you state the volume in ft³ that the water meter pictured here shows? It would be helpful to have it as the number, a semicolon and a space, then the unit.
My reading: 1540.62; ft³
